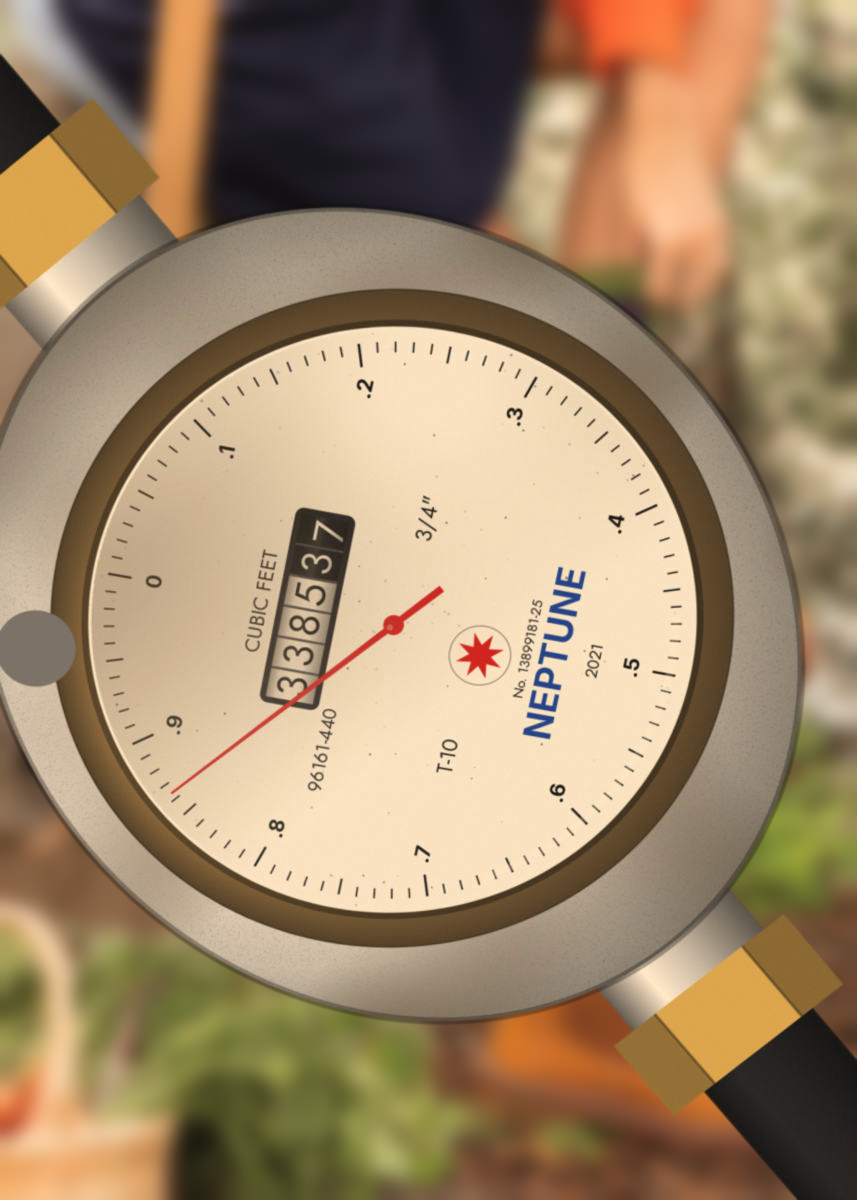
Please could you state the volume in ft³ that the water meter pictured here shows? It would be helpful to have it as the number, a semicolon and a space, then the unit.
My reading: 338536.86; ft³
